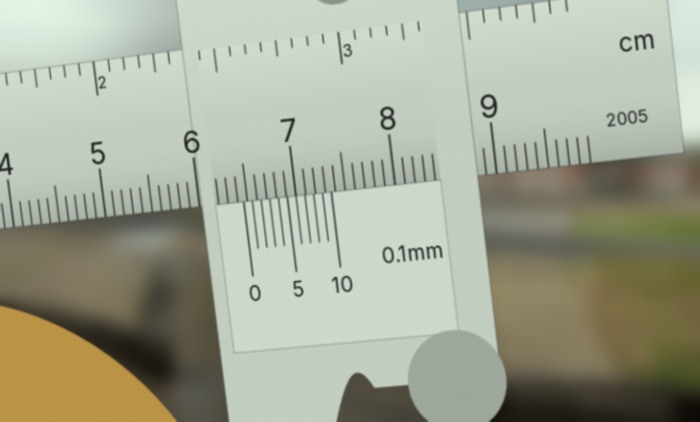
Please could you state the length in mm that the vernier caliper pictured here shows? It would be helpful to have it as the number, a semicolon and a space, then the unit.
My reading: 64.6; mm
